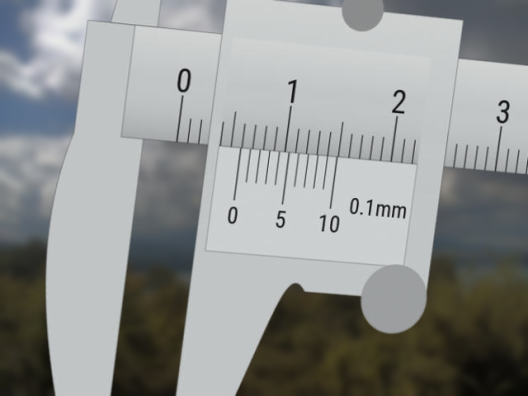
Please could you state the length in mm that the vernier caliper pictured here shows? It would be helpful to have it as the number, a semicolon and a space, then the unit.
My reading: 5.9; mm
